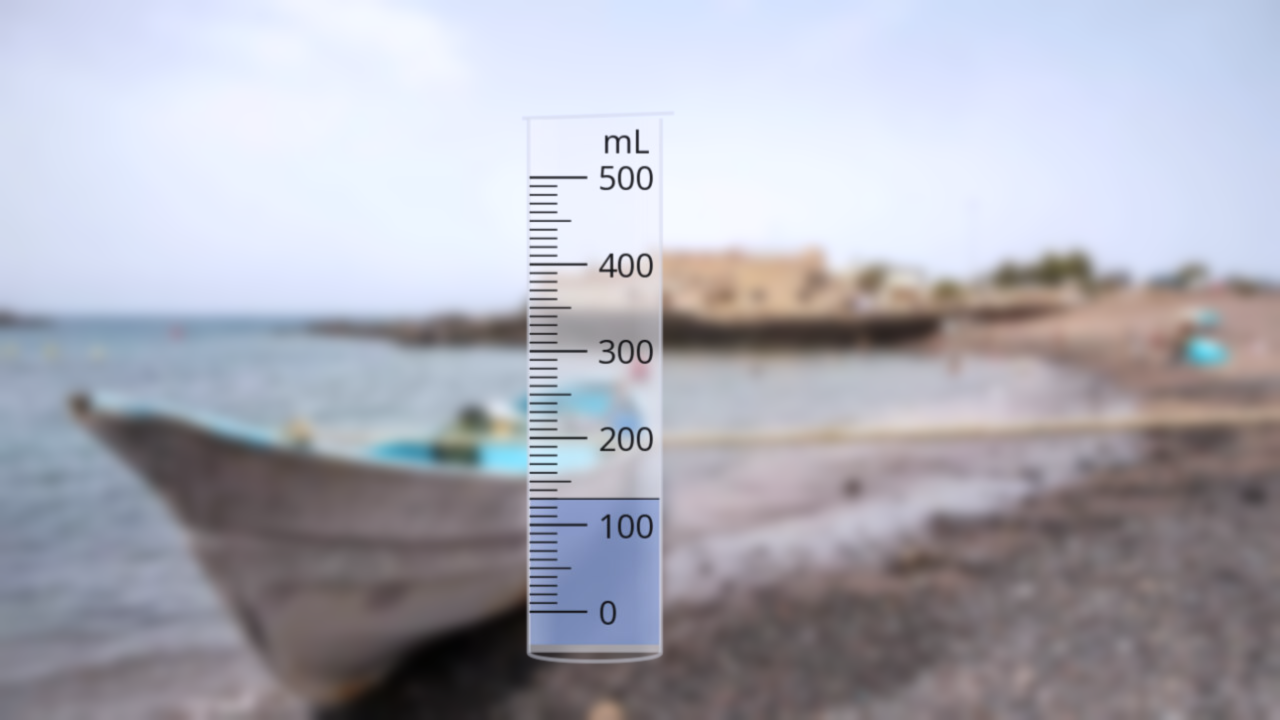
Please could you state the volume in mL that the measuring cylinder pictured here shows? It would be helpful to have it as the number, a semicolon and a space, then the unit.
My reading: 130; mL
